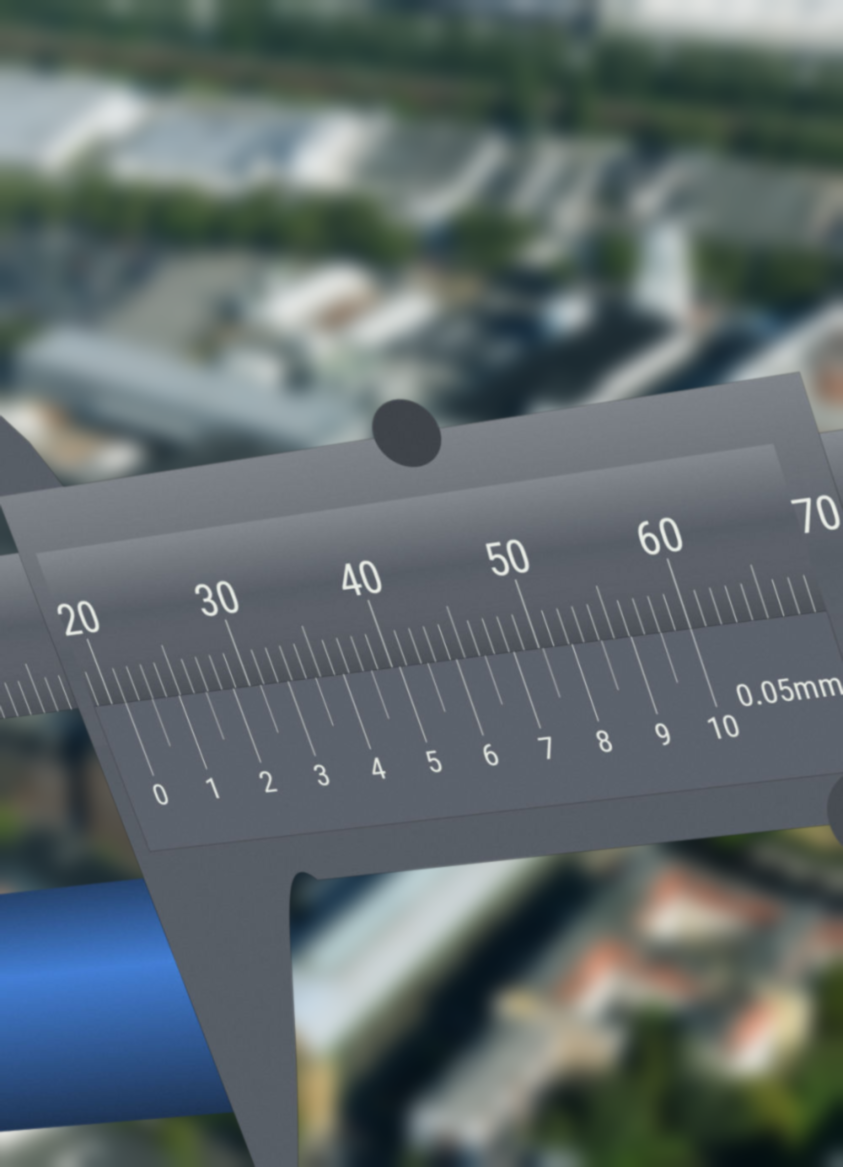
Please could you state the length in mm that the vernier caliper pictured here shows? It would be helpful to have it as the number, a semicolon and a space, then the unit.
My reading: 21.0; mm
